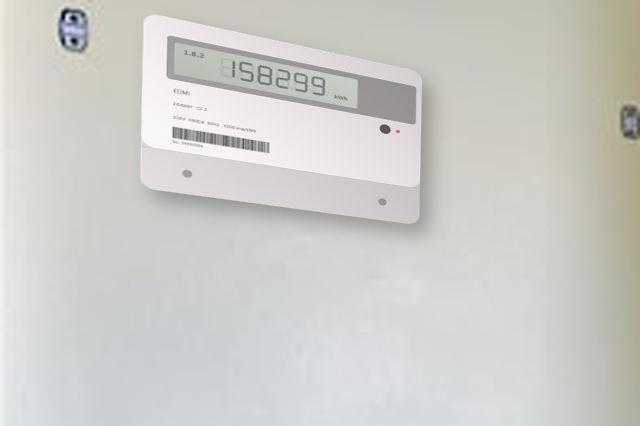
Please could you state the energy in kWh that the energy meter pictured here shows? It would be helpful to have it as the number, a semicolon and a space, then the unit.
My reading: 158299; kWh
